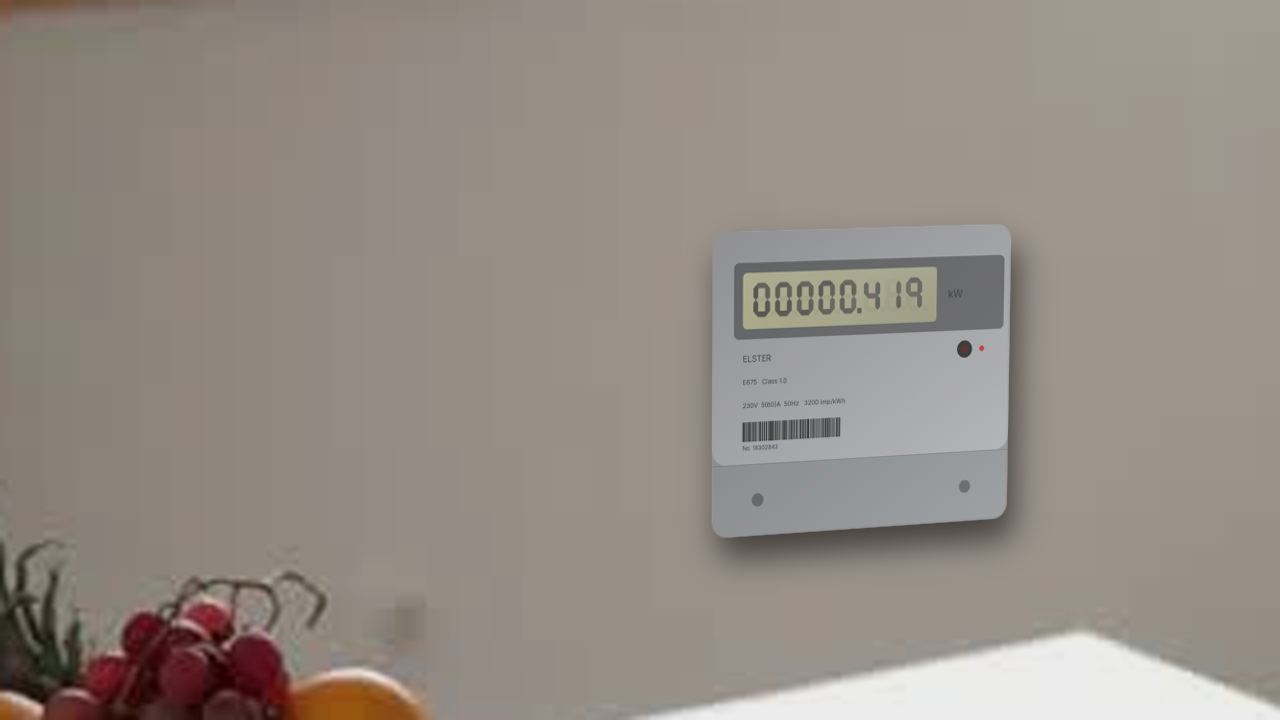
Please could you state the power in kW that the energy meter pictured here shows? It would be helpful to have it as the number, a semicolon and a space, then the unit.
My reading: 0.419; kW
